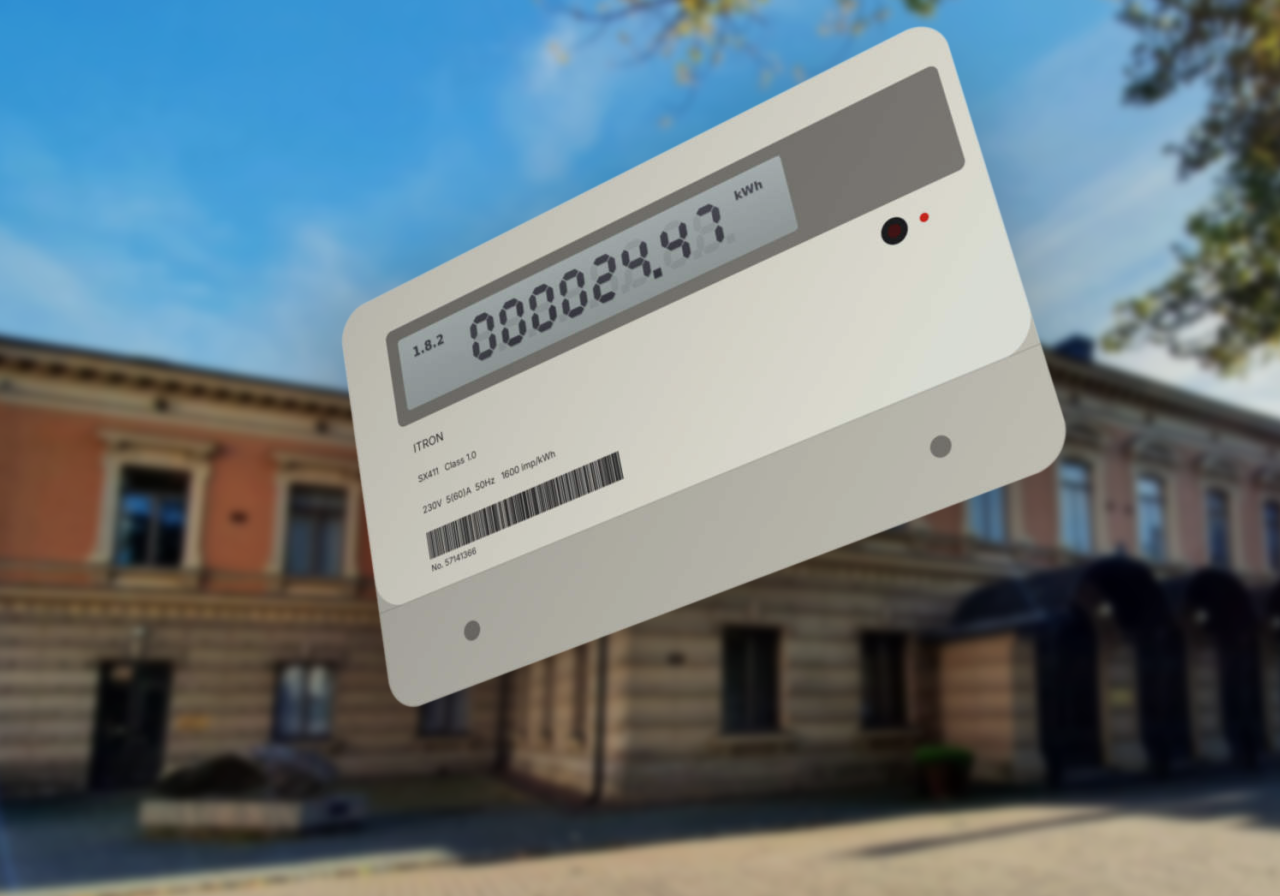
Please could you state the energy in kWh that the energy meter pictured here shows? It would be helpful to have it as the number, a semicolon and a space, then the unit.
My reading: 24.47; kWh
